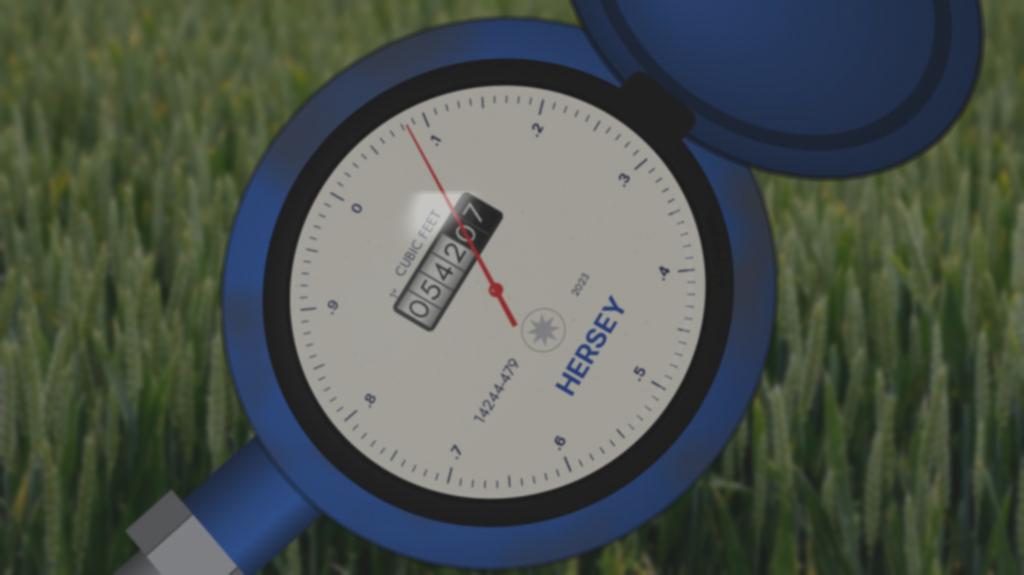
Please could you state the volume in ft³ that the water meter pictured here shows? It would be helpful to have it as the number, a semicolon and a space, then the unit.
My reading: 54207.08; ft³
